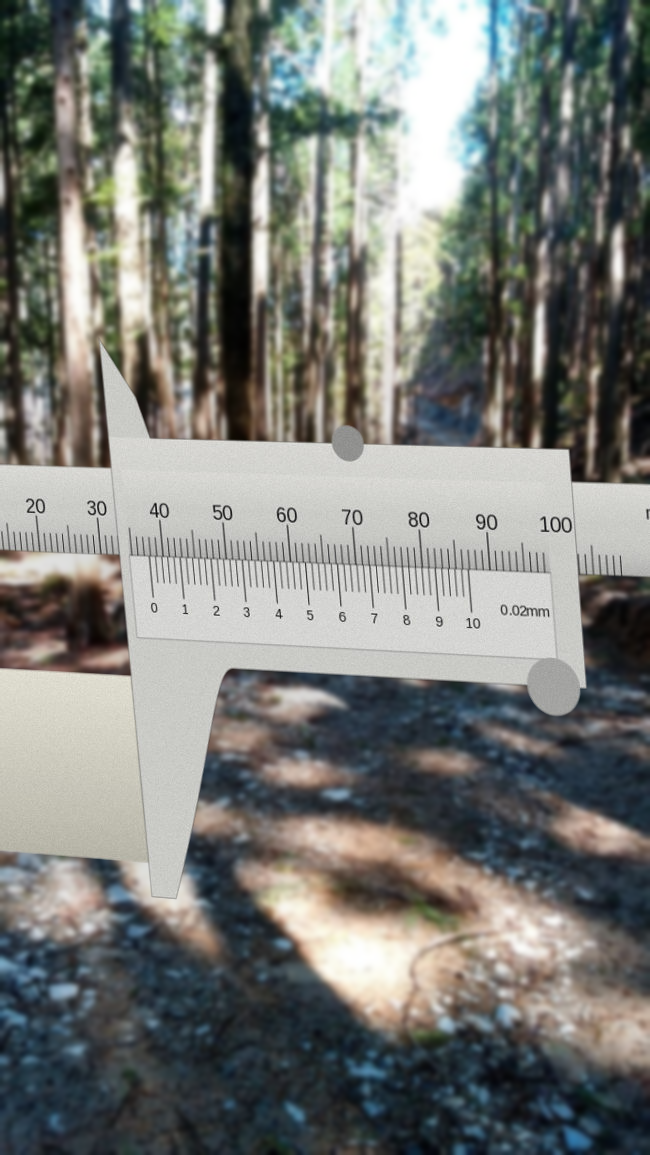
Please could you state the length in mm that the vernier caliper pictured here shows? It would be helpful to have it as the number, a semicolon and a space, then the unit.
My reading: 37.8; mm
